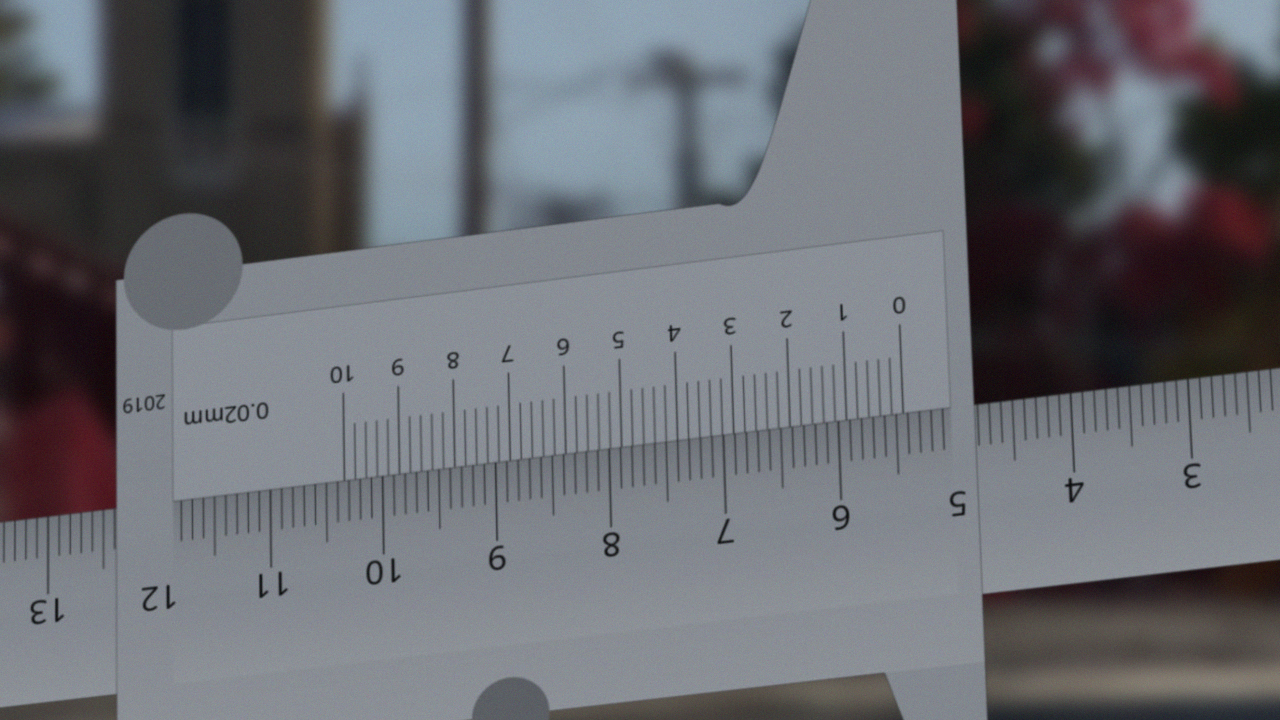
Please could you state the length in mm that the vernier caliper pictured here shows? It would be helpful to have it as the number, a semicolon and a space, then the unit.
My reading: 54.4; mm
